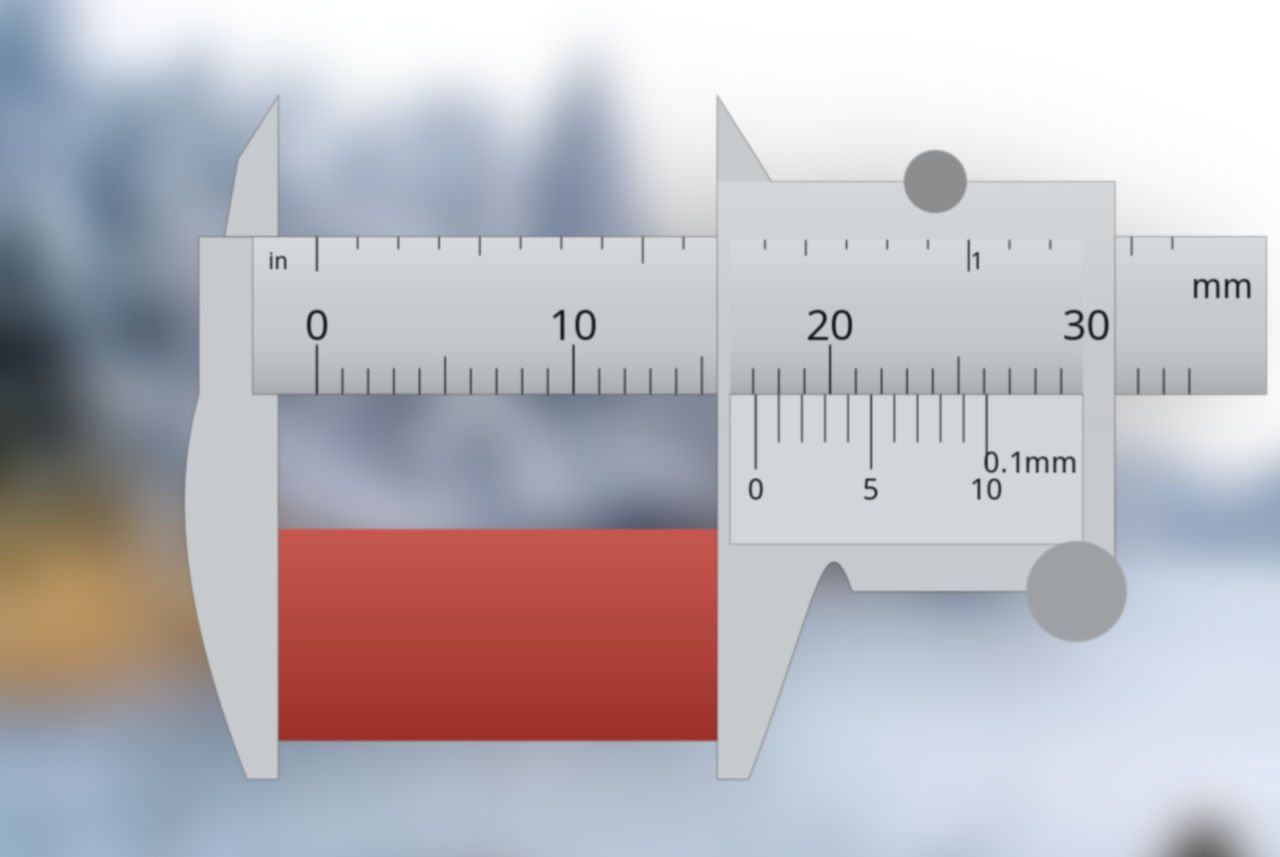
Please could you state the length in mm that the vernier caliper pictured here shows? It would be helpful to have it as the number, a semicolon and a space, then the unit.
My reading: 17.1; mm
